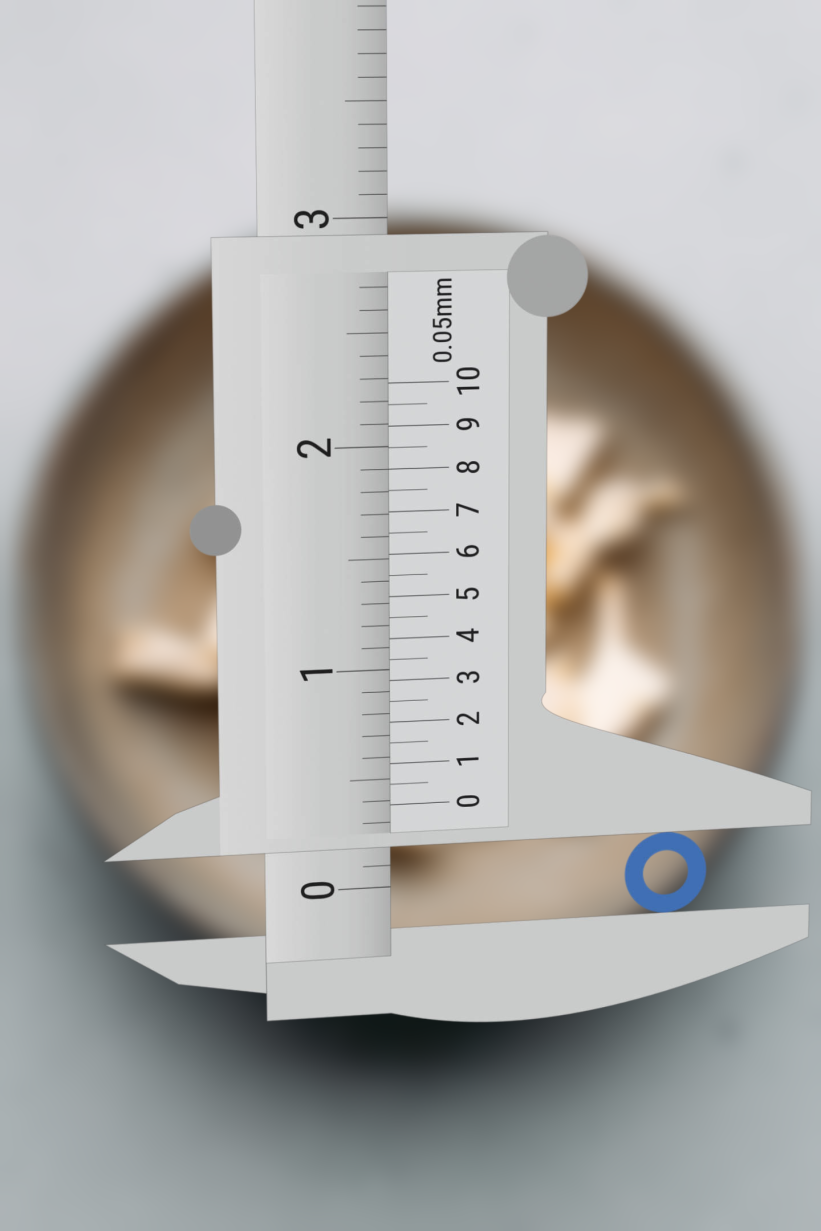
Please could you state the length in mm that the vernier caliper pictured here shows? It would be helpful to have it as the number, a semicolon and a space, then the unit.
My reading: 3.8; mm
